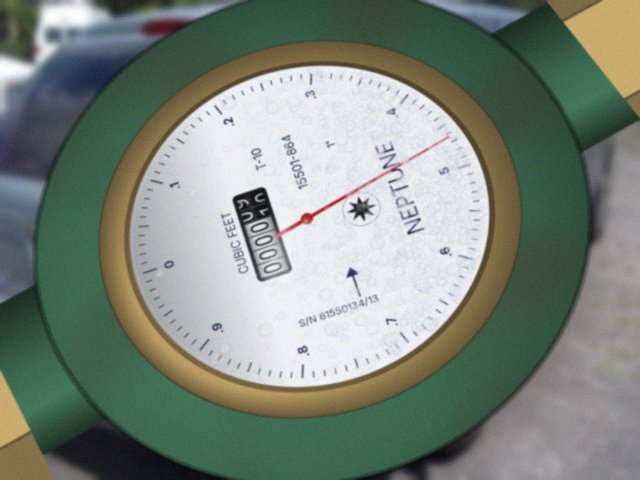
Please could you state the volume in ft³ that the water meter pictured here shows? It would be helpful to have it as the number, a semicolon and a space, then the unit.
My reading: 9.46; ft³
